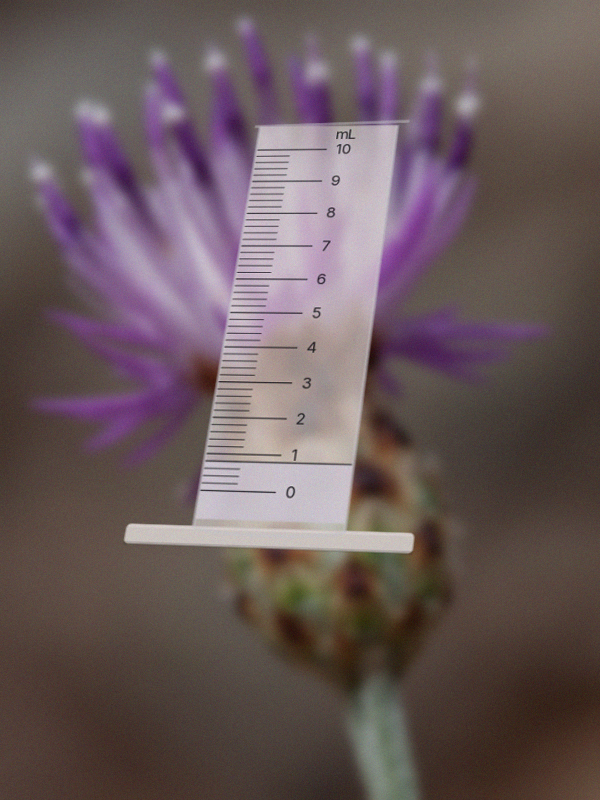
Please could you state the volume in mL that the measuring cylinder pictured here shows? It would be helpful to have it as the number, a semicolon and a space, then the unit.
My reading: 0.8; mL
